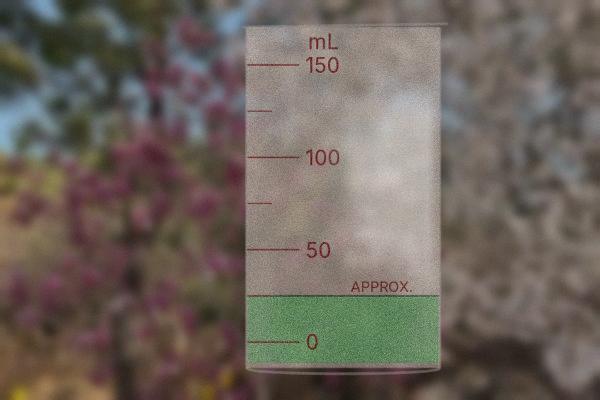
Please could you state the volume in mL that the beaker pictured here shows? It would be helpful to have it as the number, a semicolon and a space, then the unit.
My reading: 25; mL
